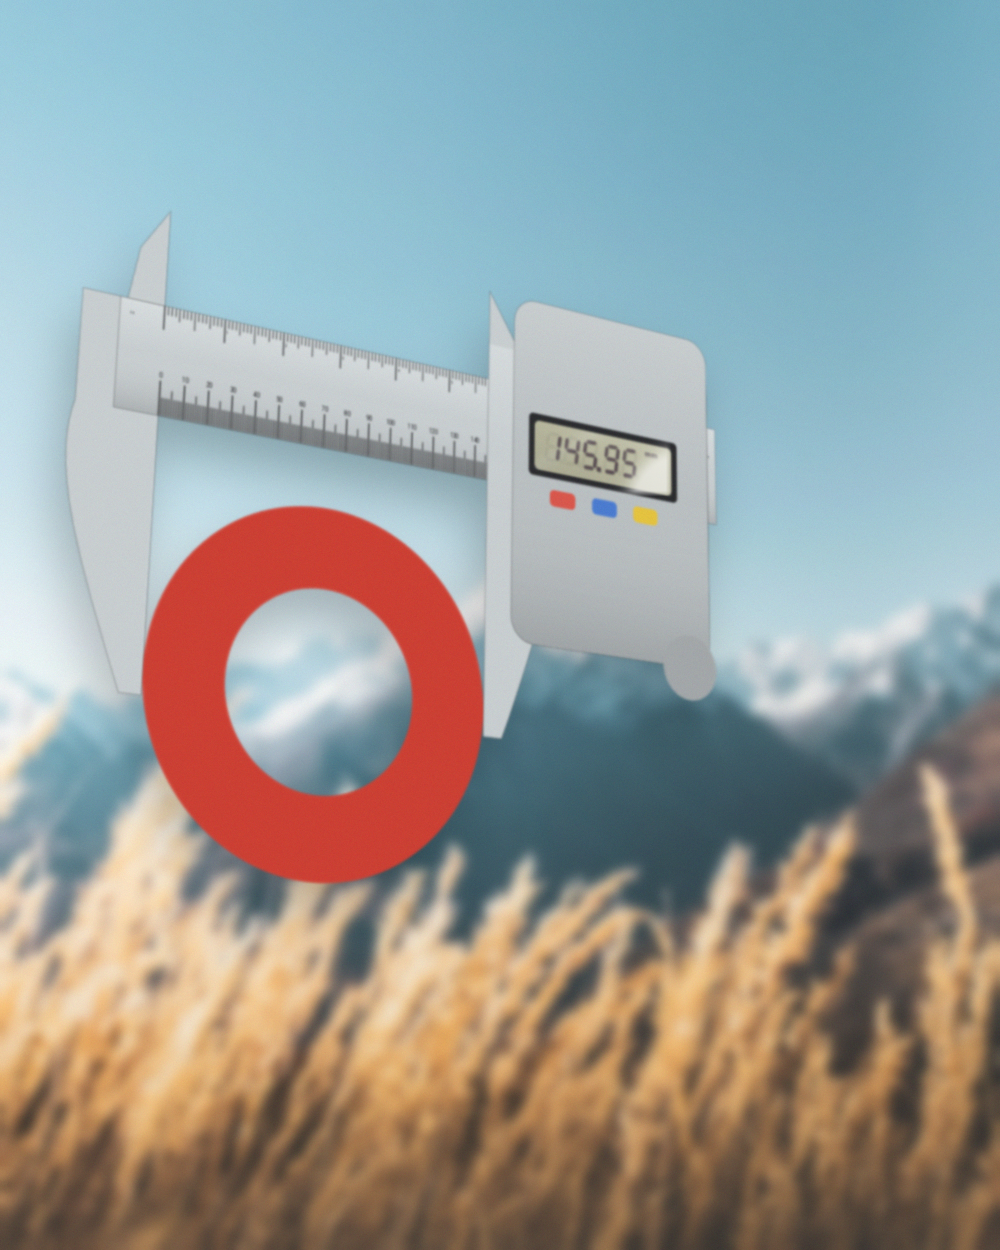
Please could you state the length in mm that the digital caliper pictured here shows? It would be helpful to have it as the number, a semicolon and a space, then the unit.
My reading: 145.95; mm
